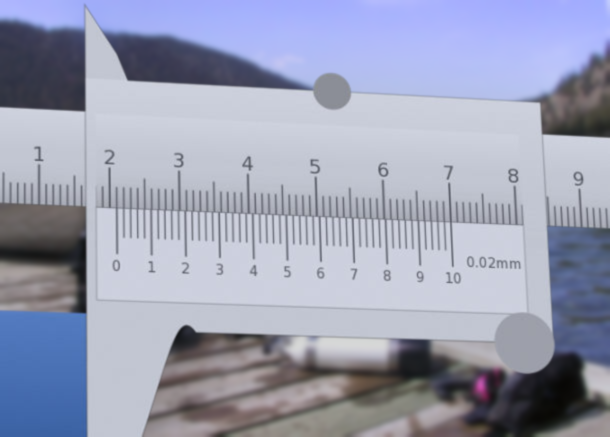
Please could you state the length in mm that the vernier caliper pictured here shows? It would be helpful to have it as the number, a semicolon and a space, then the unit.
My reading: 21.0; mm
